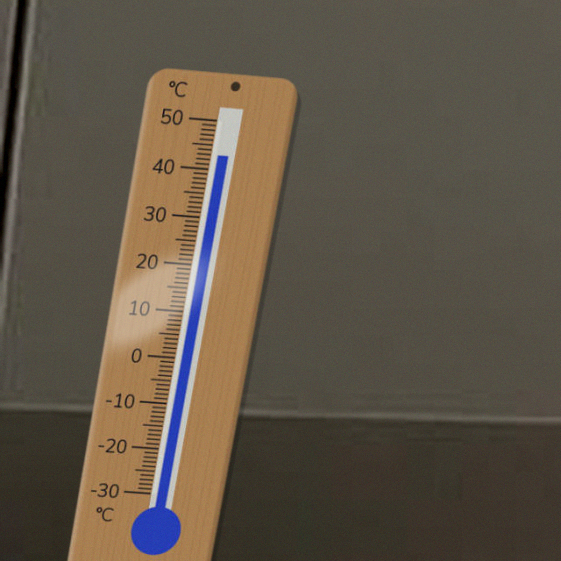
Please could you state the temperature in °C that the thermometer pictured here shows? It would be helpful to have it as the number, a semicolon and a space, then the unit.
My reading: 43; °C
